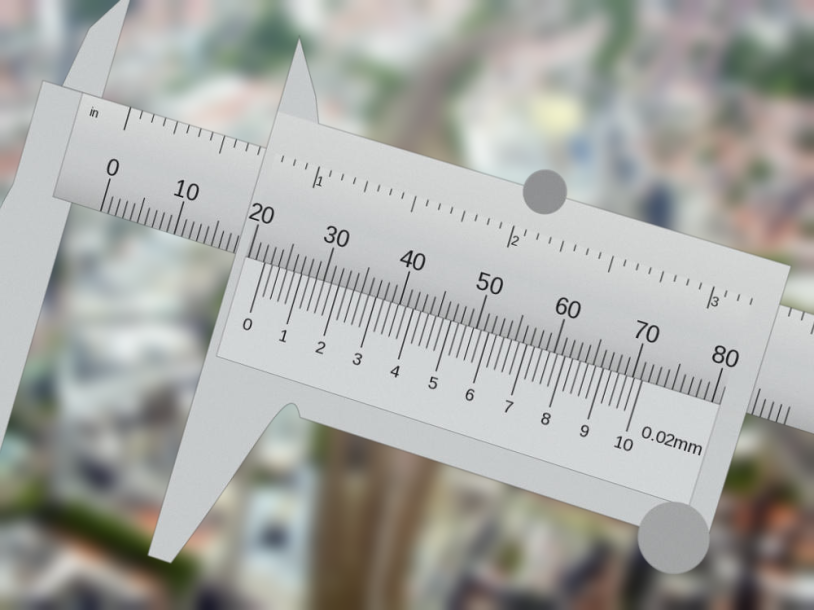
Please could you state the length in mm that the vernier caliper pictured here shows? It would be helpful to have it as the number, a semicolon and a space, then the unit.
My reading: 22.2; mm
